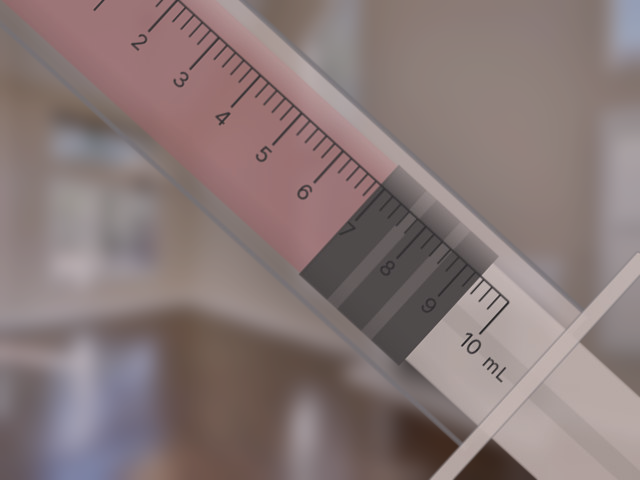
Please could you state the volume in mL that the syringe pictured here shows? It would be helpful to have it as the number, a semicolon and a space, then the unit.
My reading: 6.9; mL
